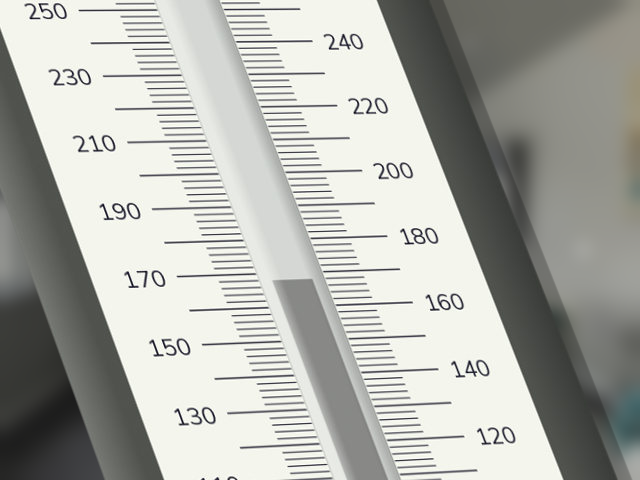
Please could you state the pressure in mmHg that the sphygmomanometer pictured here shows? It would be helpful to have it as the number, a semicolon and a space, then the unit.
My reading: 168; mmHg
